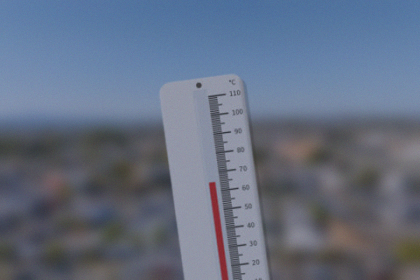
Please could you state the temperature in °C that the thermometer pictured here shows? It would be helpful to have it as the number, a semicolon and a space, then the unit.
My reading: 65; °C
